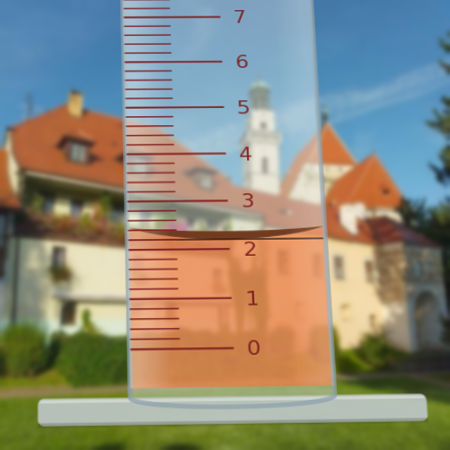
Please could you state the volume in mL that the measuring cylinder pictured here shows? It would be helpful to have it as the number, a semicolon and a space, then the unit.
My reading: 2.2; mL
